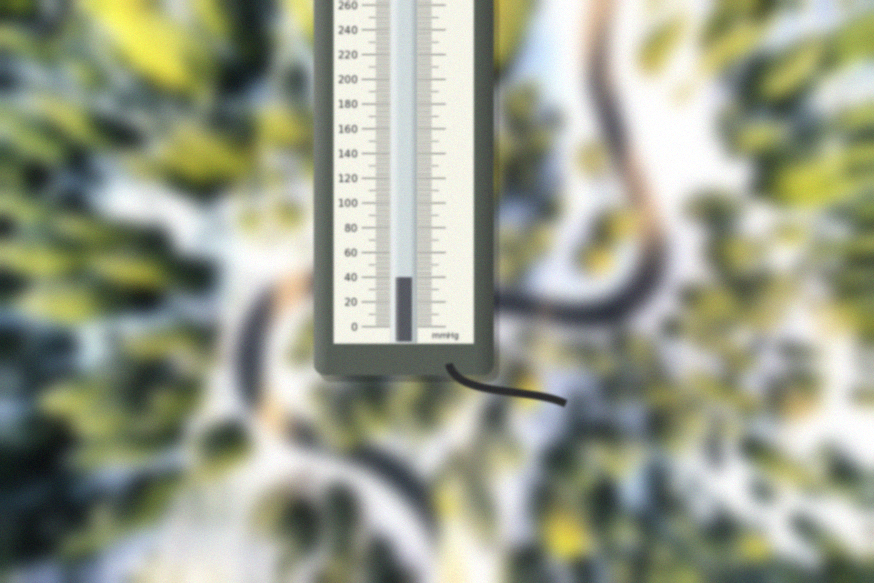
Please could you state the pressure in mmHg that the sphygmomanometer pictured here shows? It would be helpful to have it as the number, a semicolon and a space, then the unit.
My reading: 40; mmHg
